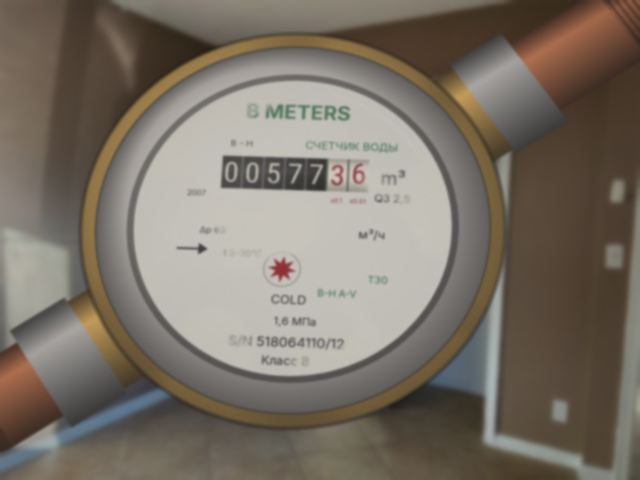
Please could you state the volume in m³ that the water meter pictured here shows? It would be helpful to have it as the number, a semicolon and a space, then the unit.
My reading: 577.36; m³
